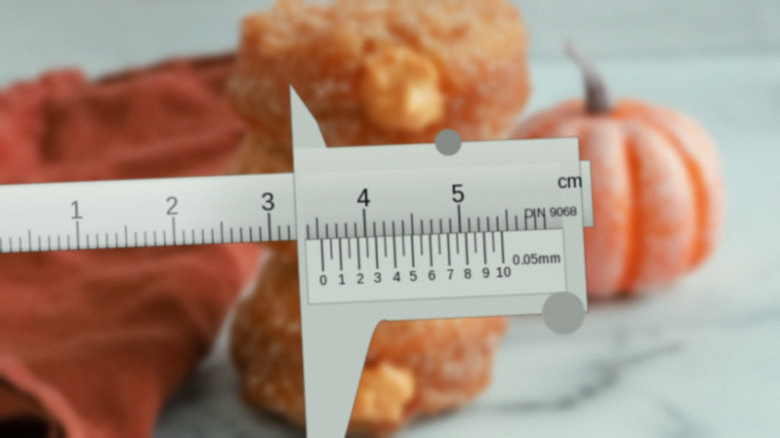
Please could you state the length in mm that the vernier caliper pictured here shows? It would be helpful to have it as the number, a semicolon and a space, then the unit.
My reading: 35.4; mm
